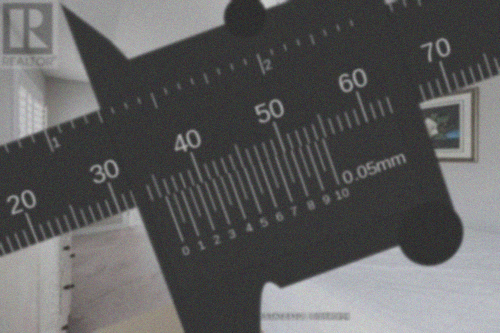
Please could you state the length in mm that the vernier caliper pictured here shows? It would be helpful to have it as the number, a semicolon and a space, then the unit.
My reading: 35.6; mm
